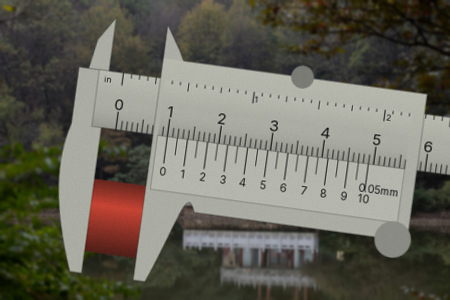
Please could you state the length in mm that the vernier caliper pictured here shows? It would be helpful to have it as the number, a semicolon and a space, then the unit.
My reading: 10.0; mm
